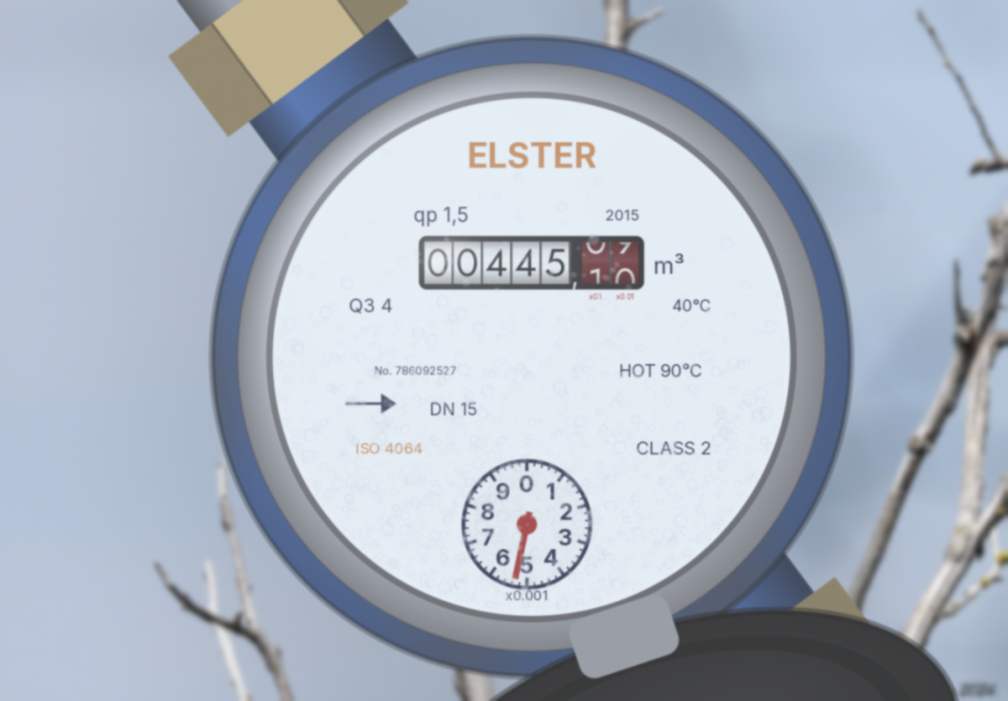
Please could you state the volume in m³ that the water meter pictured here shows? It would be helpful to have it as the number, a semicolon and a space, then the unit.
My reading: 445.095; m³
